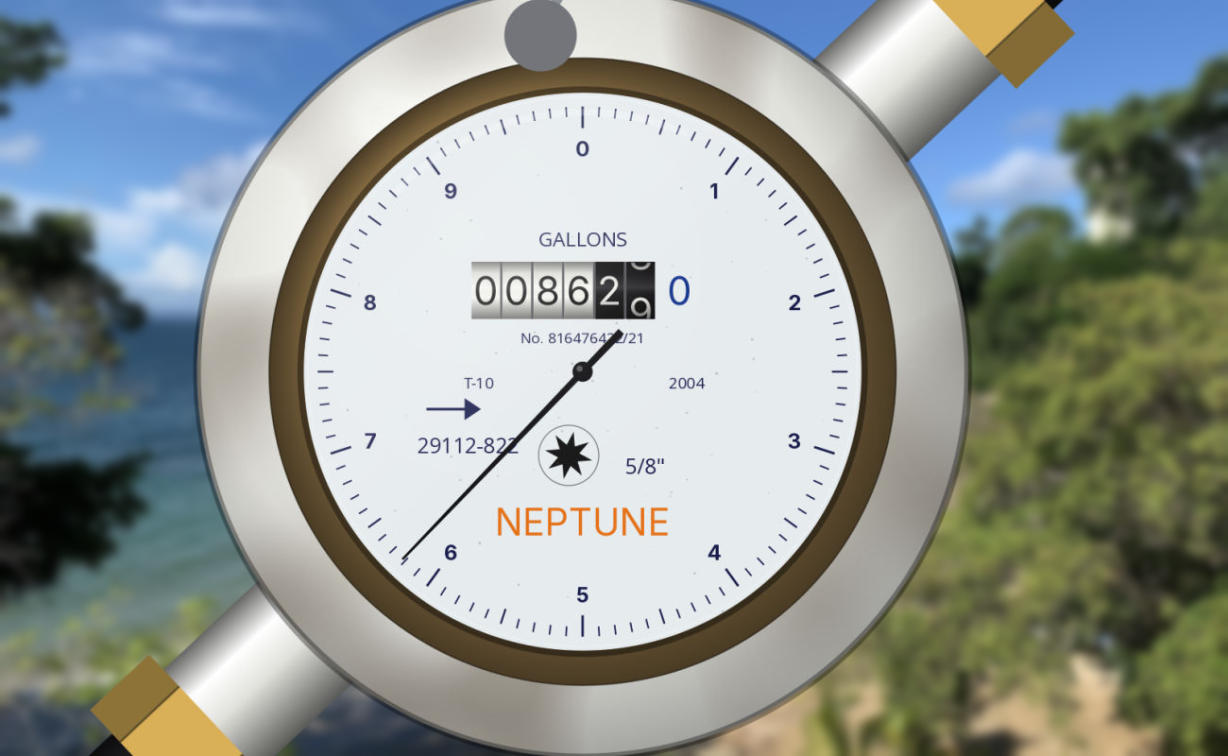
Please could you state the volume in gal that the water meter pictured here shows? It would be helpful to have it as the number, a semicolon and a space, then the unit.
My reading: 86286.2; gal
